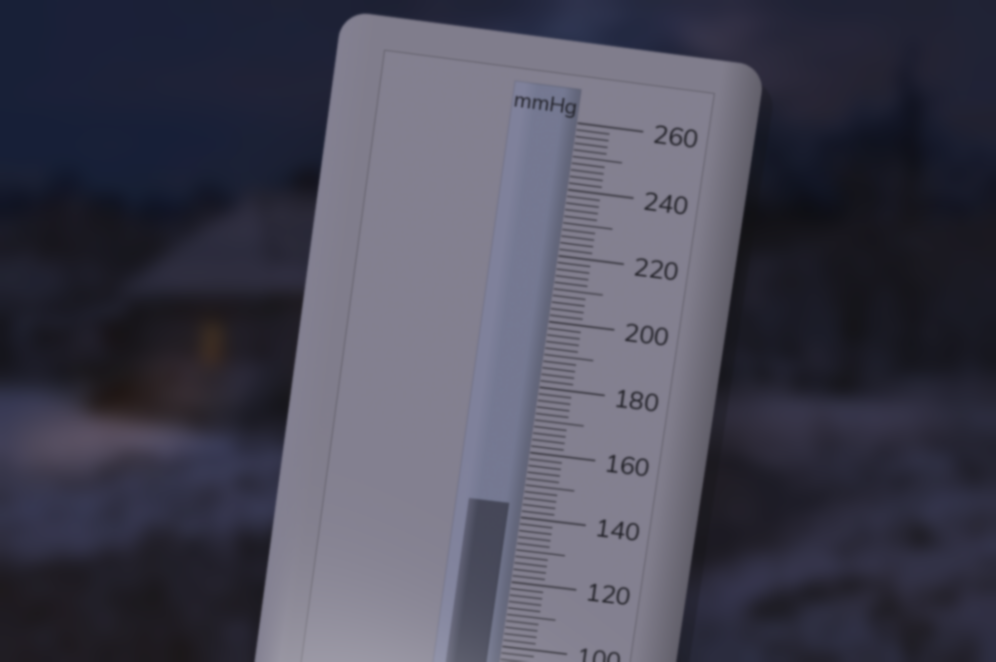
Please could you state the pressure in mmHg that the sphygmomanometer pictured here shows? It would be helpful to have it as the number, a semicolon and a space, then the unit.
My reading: 144; mmHg
